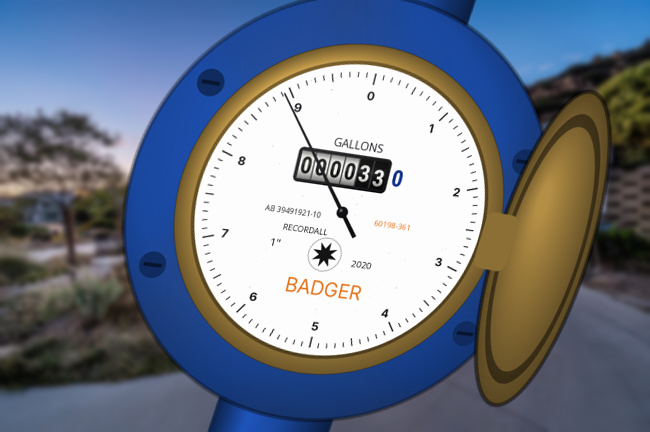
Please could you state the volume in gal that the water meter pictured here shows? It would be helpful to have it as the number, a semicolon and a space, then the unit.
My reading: 328.9; gal
